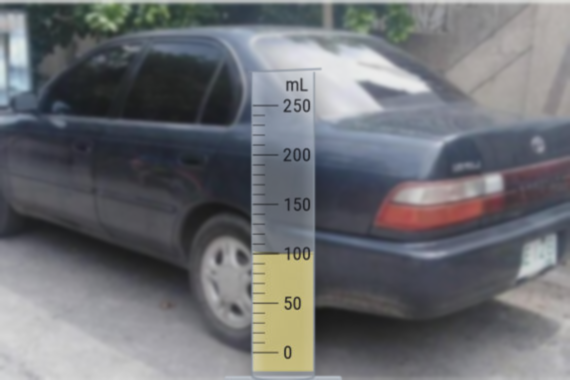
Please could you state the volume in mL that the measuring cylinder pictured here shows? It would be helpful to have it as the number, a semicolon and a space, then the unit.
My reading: 100; mL
